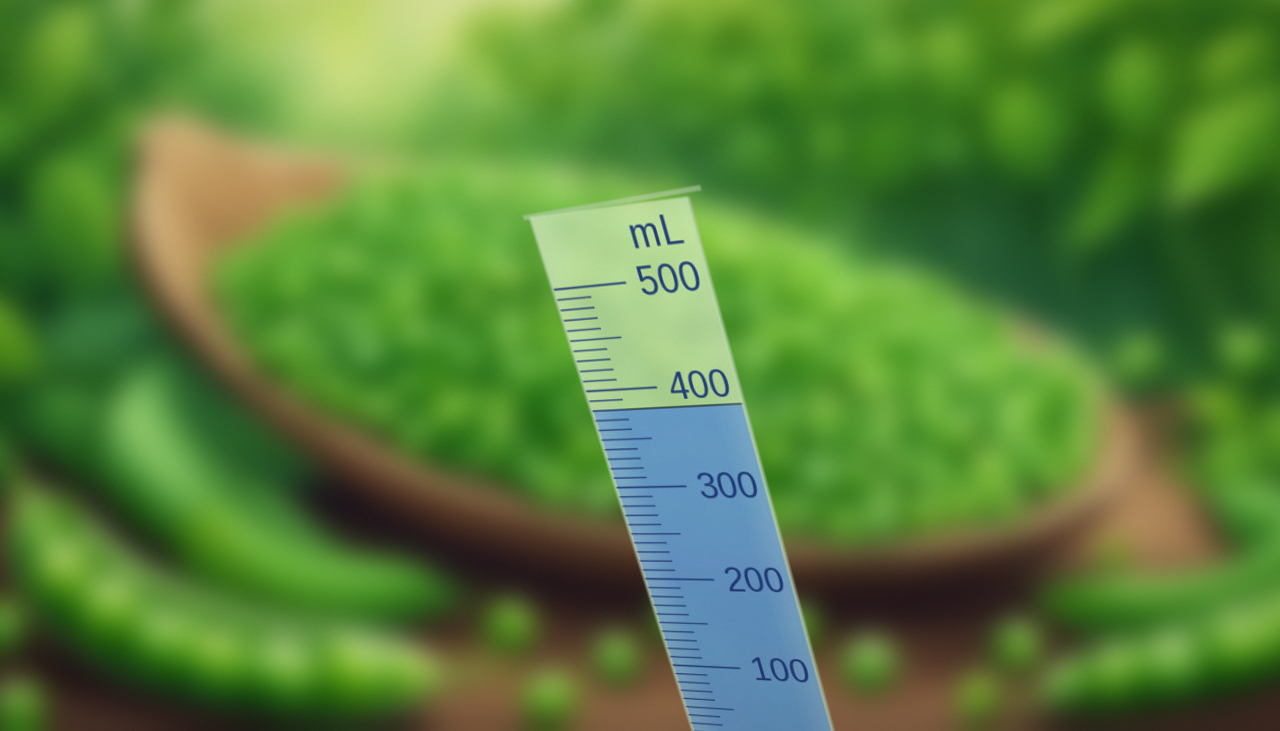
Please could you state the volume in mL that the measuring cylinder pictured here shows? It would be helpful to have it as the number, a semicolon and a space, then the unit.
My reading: 380; mL
